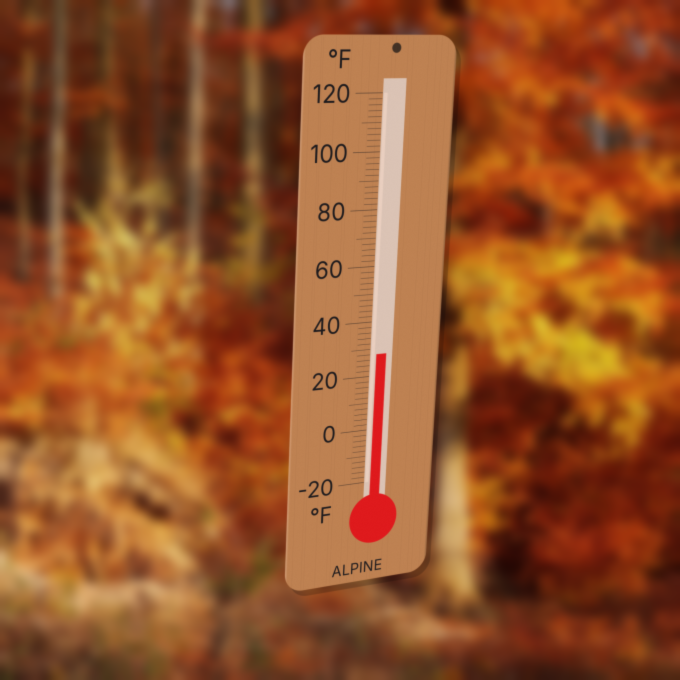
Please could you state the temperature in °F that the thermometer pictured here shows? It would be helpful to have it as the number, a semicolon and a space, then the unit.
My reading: 28; °F
